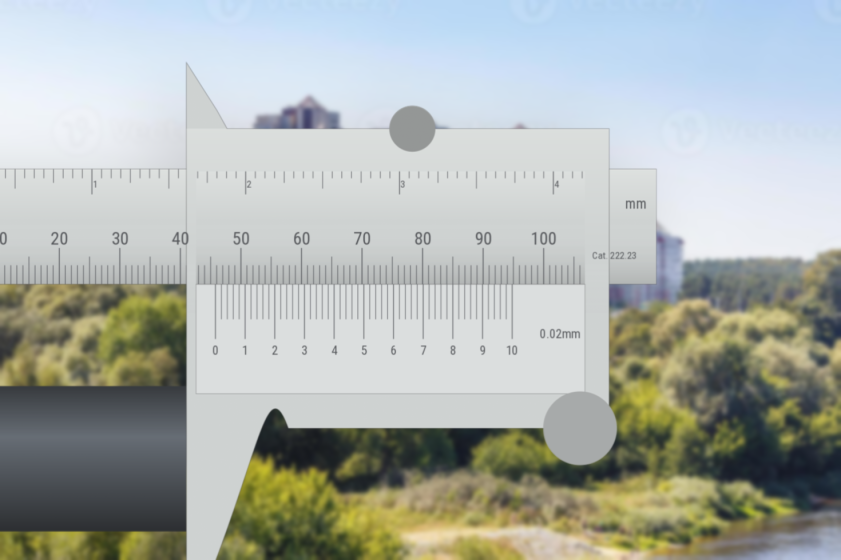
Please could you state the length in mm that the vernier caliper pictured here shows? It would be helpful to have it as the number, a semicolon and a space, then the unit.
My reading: 45.8; mm
